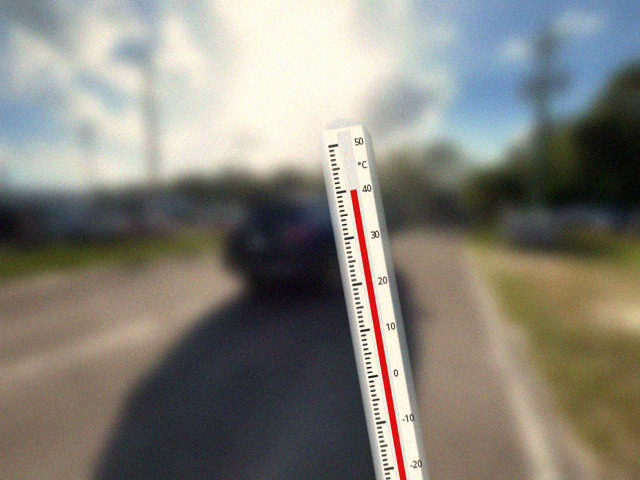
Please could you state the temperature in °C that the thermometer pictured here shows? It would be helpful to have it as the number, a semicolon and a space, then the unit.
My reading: 40; °C
